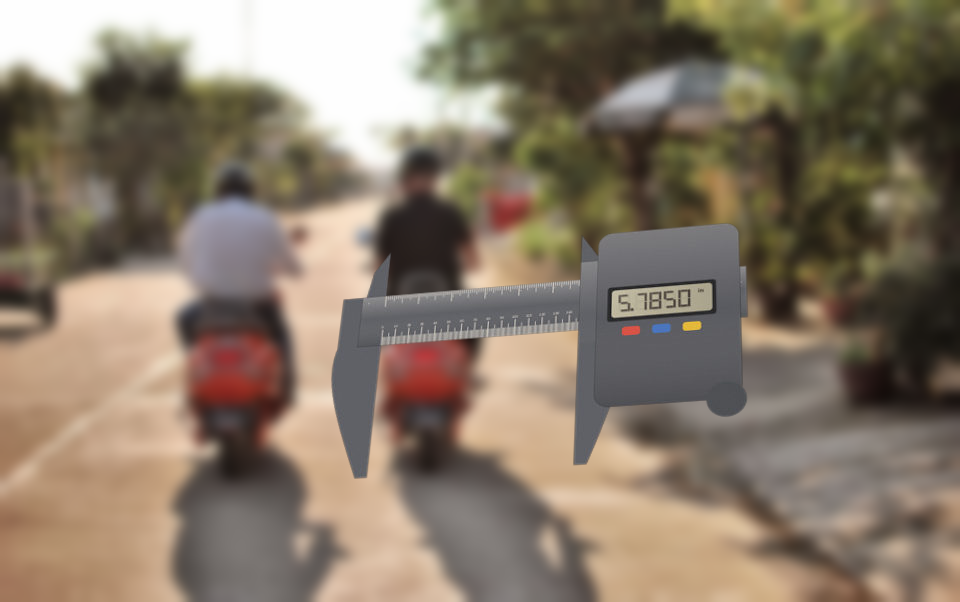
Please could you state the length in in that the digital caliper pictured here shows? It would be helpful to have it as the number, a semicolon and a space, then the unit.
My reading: 5.7850; in
